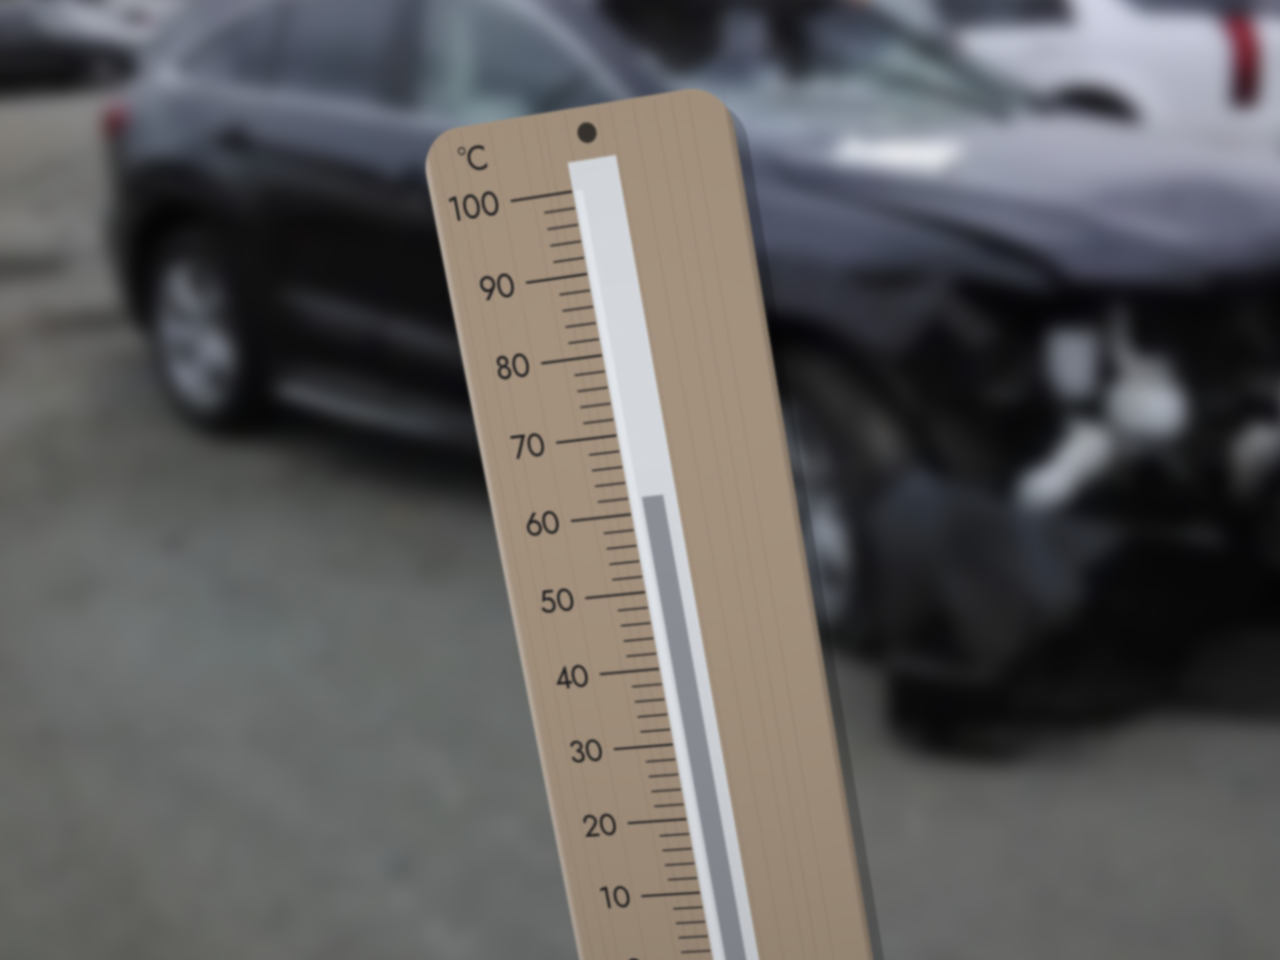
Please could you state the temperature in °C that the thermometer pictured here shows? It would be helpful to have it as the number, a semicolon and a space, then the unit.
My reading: 62; °C
